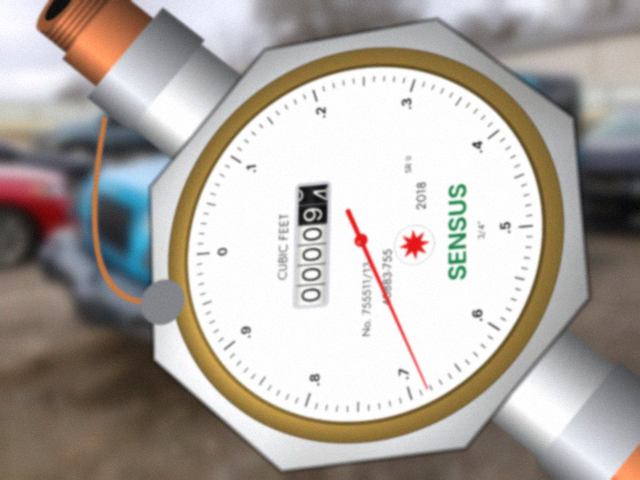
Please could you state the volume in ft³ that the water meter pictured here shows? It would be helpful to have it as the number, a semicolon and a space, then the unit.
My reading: 93.68; ft³
